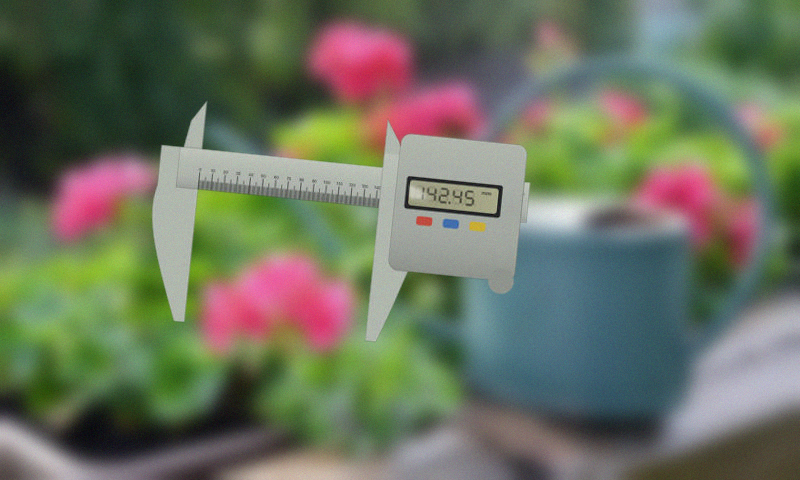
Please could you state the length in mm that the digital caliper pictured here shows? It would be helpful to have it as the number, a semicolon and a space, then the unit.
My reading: 142.45; mm
